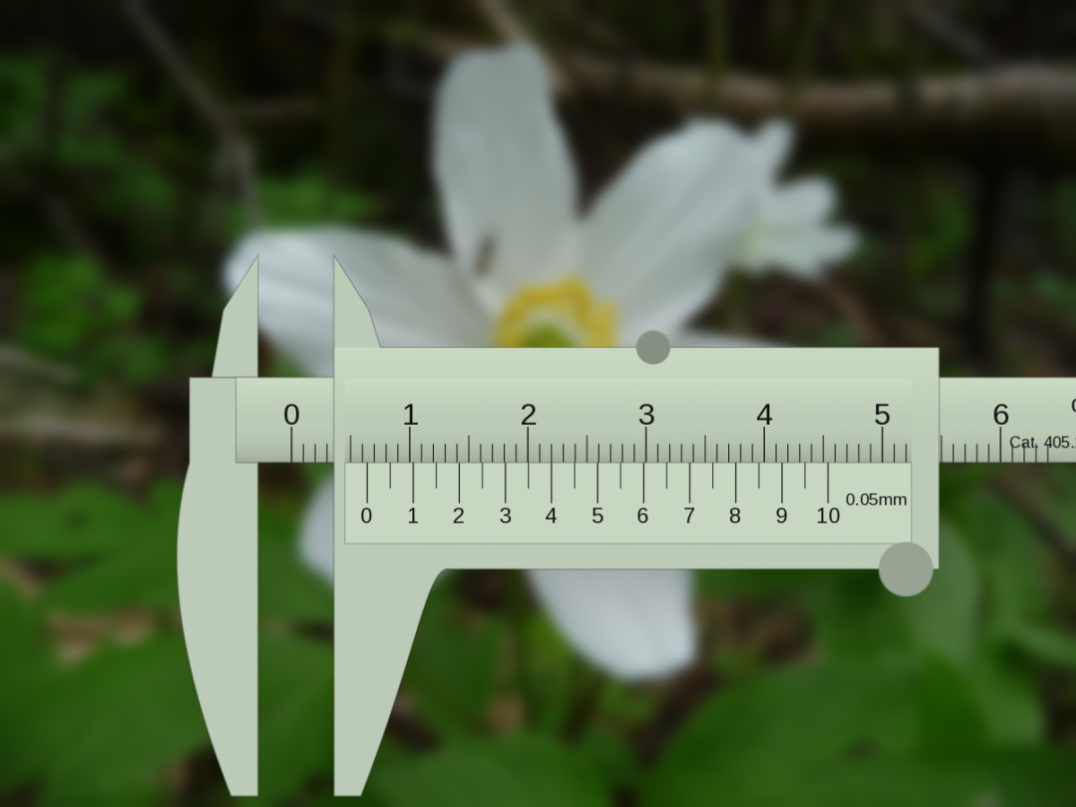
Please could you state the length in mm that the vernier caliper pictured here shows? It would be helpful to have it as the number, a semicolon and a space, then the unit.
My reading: 6.4; mm
